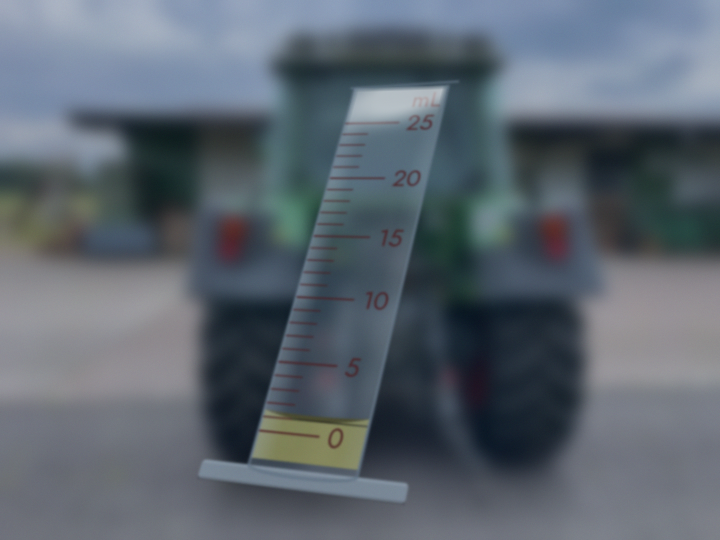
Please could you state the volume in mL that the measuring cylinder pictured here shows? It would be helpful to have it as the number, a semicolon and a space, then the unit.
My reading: 1; mL
